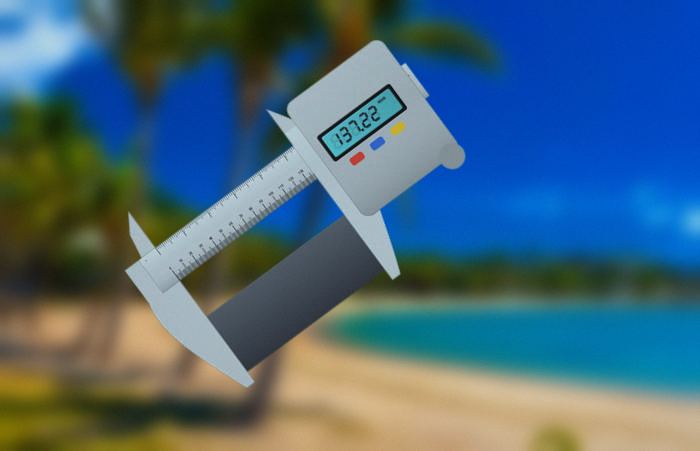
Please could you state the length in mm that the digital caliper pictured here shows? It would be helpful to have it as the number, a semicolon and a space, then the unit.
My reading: 137.22; mm
